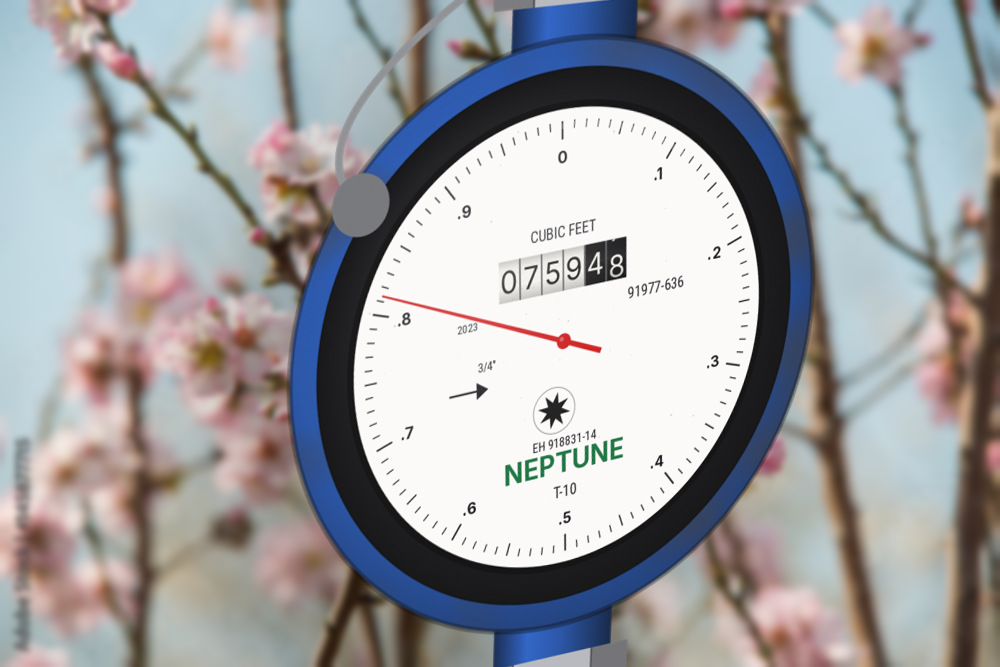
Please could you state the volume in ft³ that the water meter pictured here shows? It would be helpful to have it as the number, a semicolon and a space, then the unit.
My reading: 75947.81; ft³
